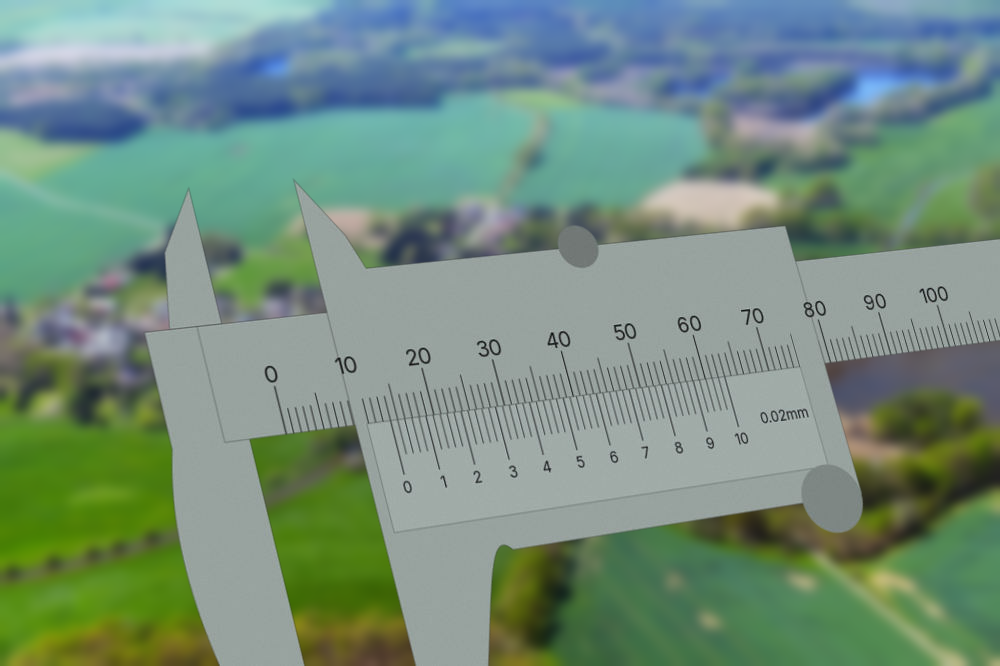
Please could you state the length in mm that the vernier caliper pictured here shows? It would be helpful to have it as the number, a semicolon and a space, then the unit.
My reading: 14.0; mm
